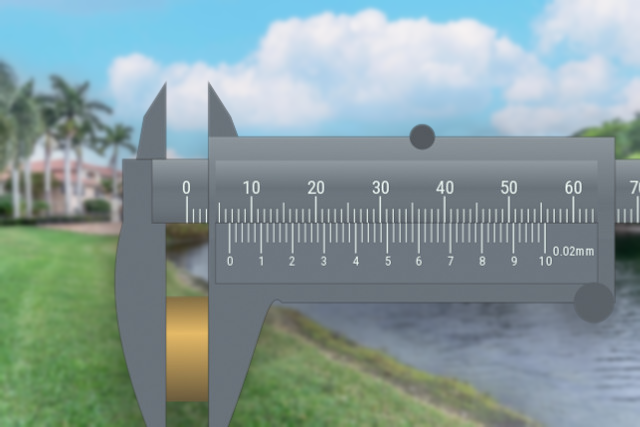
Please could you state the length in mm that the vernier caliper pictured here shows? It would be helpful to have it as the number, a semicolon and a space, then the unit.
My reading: 6.6; mm
